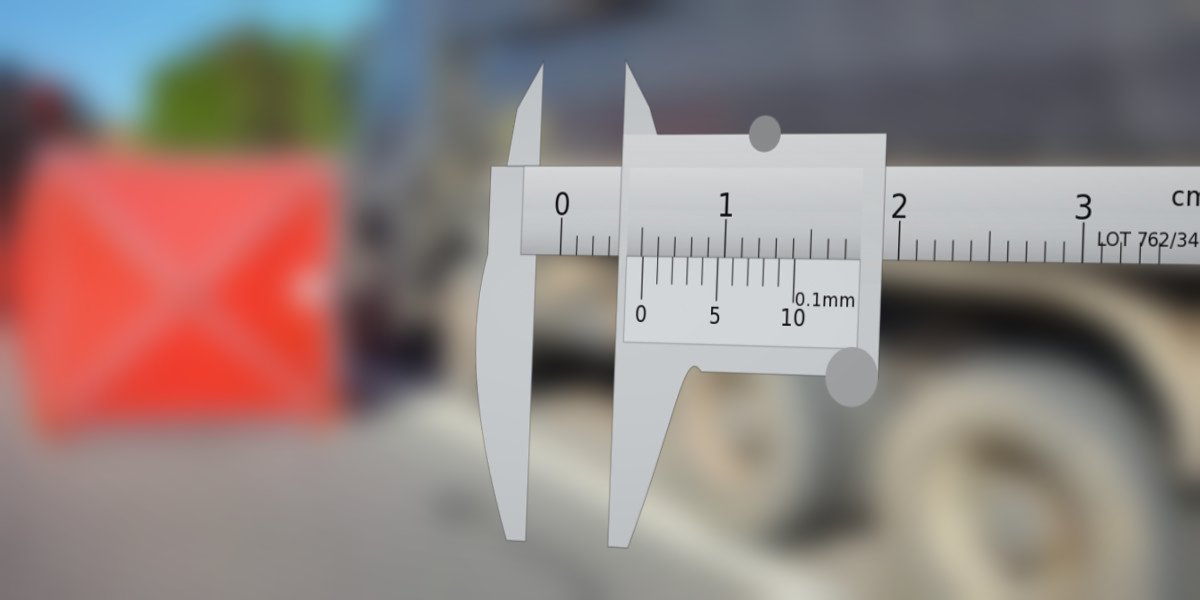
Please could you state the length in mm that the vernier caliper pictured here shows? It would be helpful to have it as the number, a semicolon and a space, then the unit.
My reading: 5.1; mm
